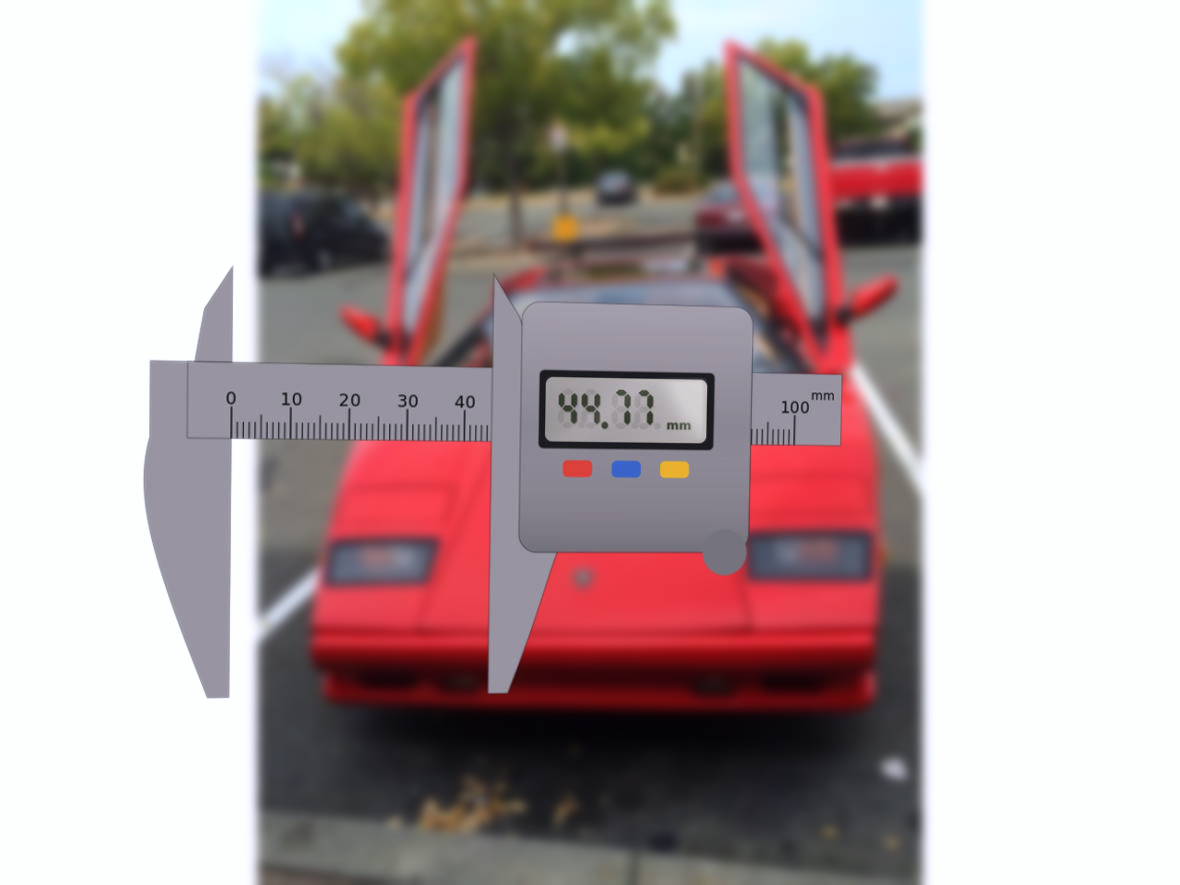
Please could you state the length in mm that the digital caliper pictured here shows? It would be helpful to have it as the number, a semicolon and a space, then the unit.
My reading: 44.77; mm
